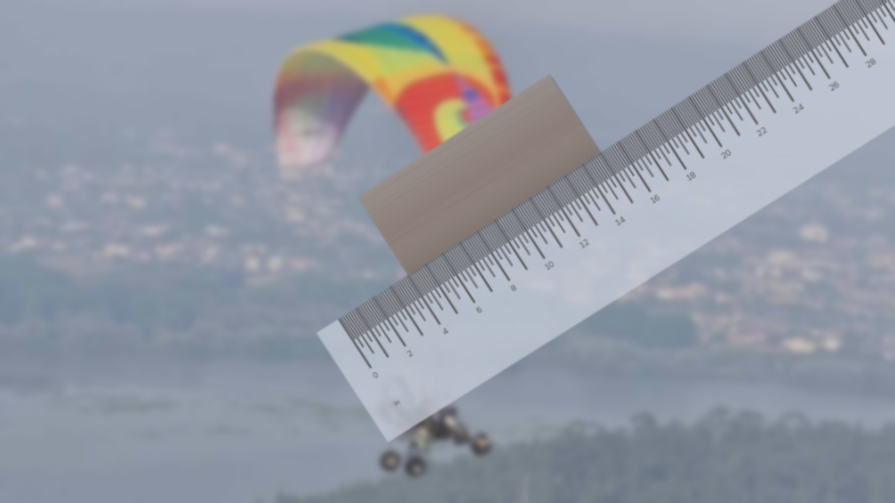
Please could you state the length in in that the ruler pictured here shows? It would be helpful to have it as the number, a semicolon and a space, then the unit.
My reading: 11; in
